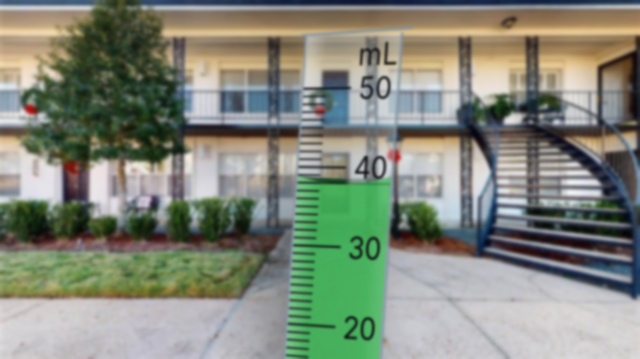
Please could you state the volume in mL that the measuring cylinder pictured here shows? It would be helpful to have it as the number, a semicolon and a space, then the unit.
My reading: 38; mL
